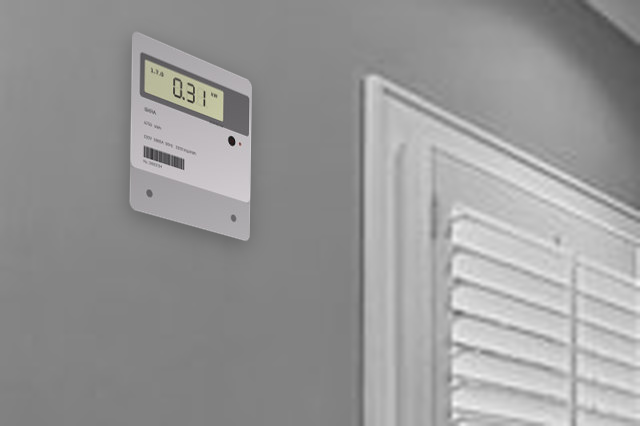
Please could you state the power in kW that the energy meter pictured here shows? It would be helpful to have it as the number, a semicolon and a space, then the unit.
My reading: 0.31; kW
